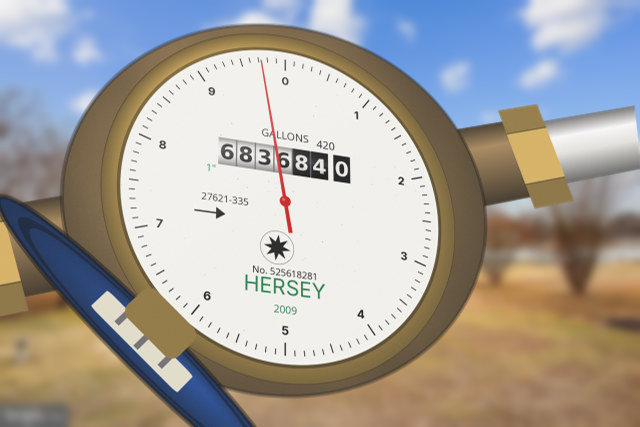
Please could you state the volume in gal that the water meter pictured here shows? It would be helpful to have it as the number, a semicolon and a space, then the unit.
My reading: 6836839.7; gal
